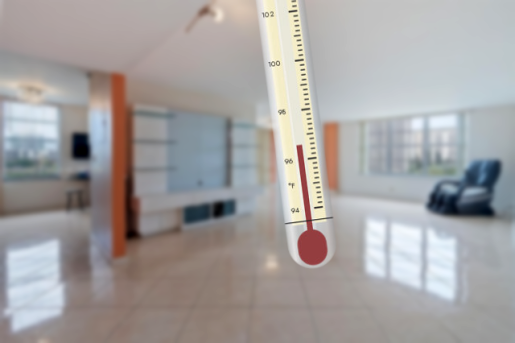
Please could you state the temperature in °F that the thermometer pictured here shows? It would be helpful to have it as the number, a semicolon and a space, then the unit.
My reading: 96.6; °F
